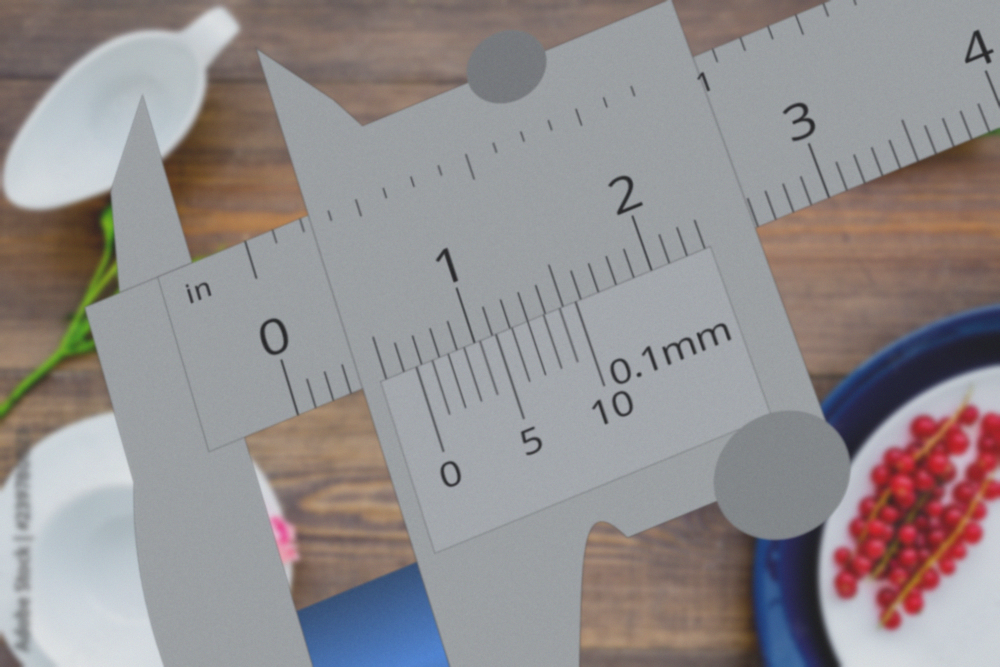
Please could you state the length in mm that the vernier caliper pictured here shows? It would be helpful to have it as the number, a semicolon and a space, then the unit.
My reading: 6.7; mm
